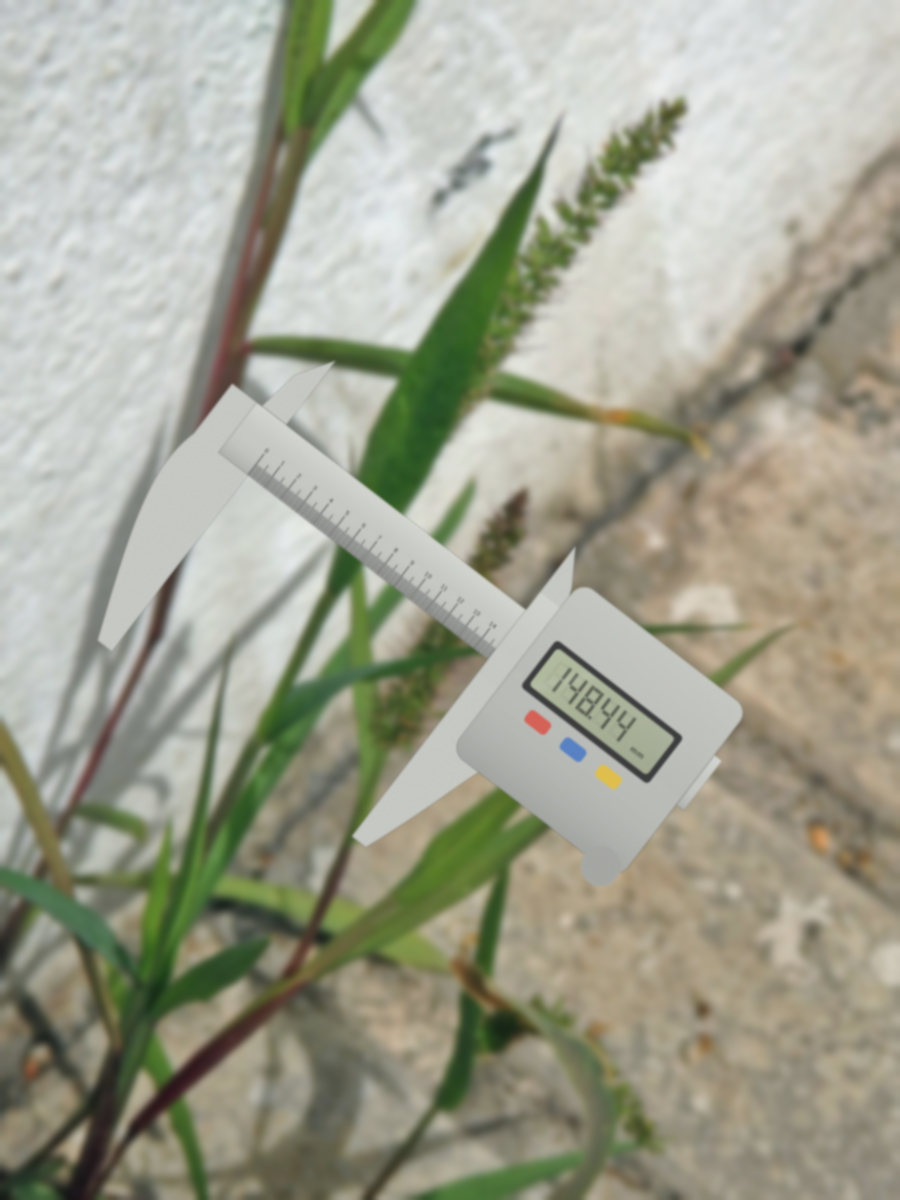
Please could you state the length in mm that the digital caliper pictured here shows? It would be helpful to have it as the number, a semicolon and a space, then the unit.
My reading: 148.44; mm
